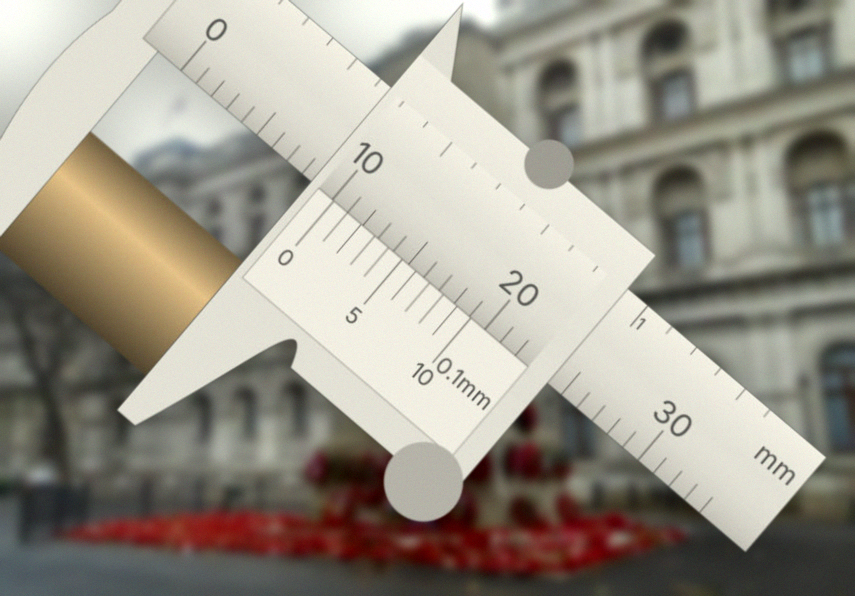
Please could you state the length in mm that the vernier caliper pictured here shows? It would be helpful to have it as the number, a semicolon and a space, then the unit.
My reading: 10.1; mm
